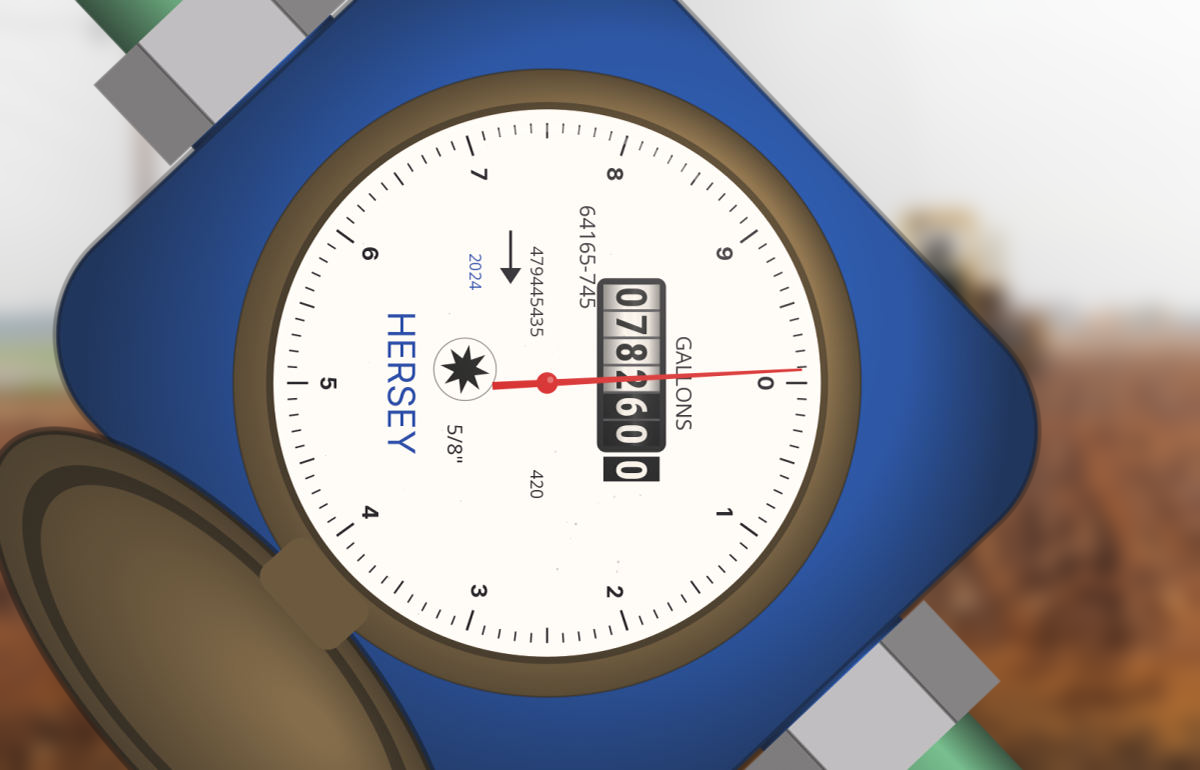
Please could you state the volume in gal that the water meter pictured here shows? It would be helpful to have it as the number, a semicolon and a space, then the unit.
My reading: 782599.9; gal
